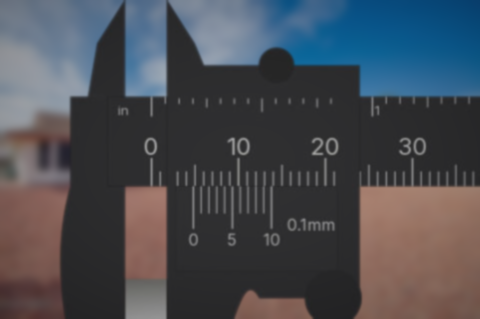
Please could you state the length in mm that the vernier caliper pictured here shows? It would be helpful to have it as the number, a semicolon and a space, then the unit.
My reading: 4.8; mm
